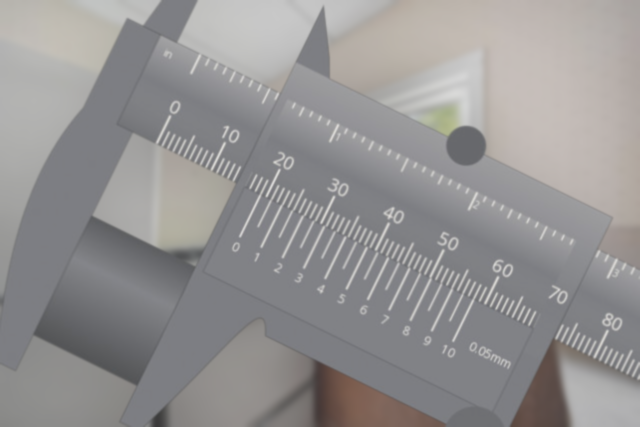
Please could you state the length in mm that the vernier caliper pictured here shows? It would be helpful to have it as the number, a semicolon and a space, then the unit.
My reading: 19.0; mm
